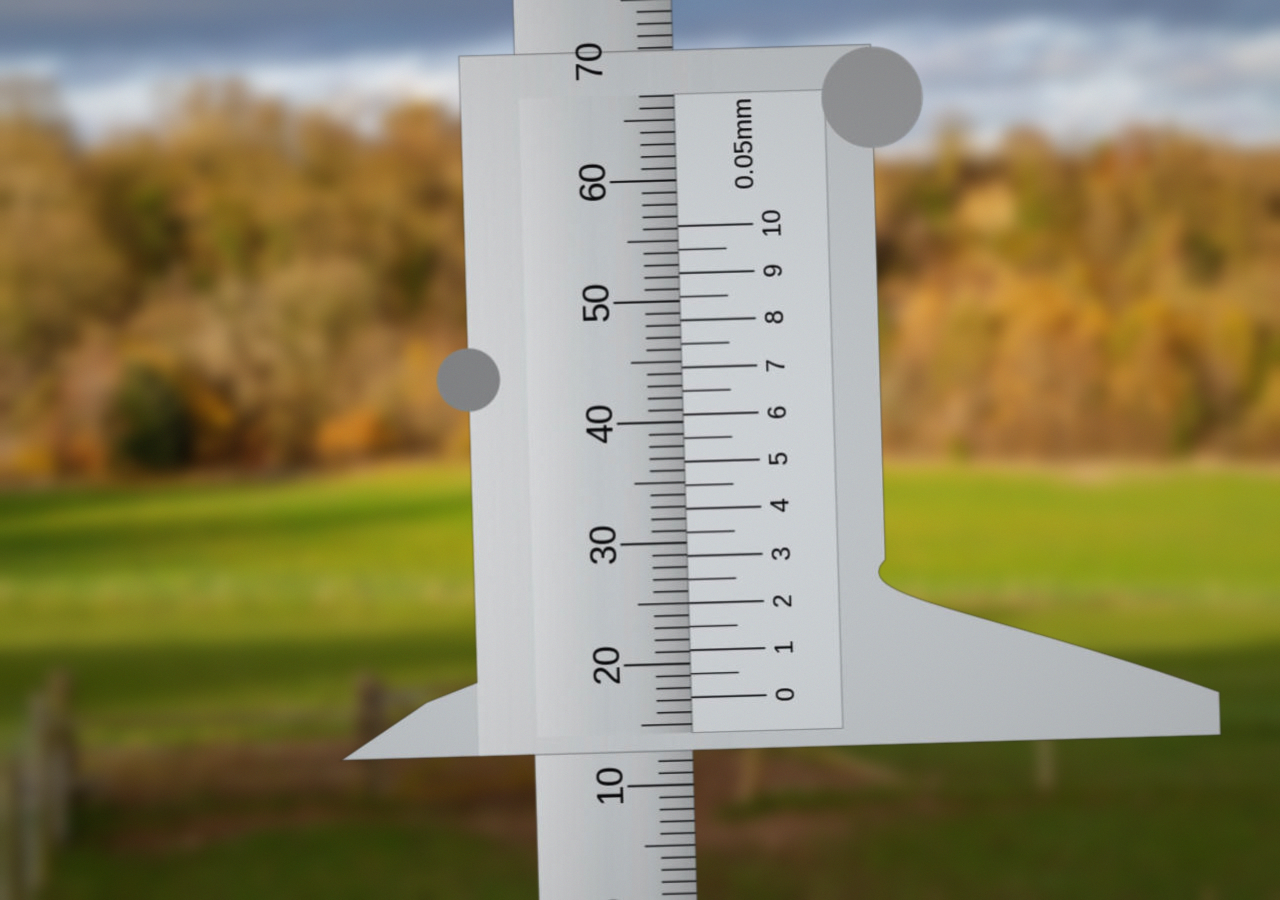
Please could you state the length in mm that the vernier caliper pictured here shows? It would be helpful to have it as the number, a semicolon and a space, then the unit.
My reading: 17.2; mm
